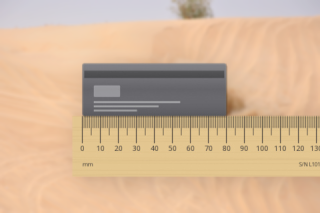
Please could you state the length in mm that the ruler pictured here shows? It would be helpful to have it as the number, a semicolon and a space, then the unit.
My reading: 80; mm
